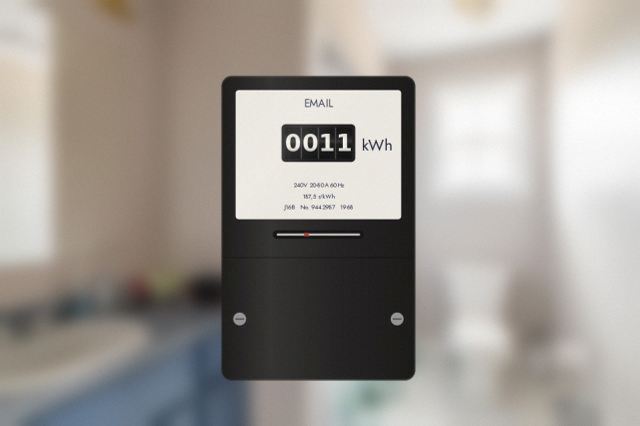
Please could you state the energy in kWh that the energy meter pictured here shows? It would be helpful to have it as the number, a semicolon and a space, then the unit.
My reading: 11; kWh
